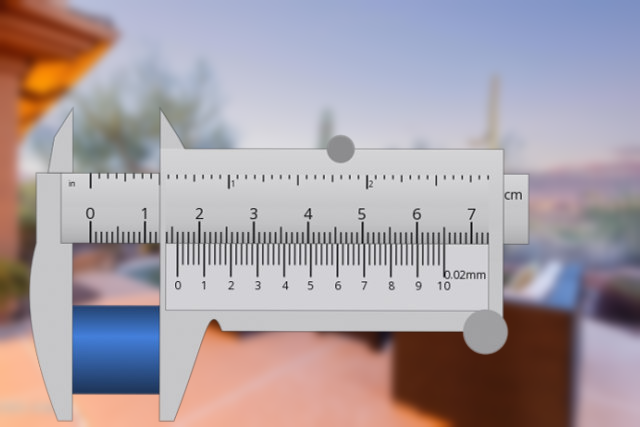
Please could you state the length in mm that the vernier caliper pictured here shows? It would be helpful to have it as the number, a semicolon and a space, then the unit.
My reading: 16.0; mm
